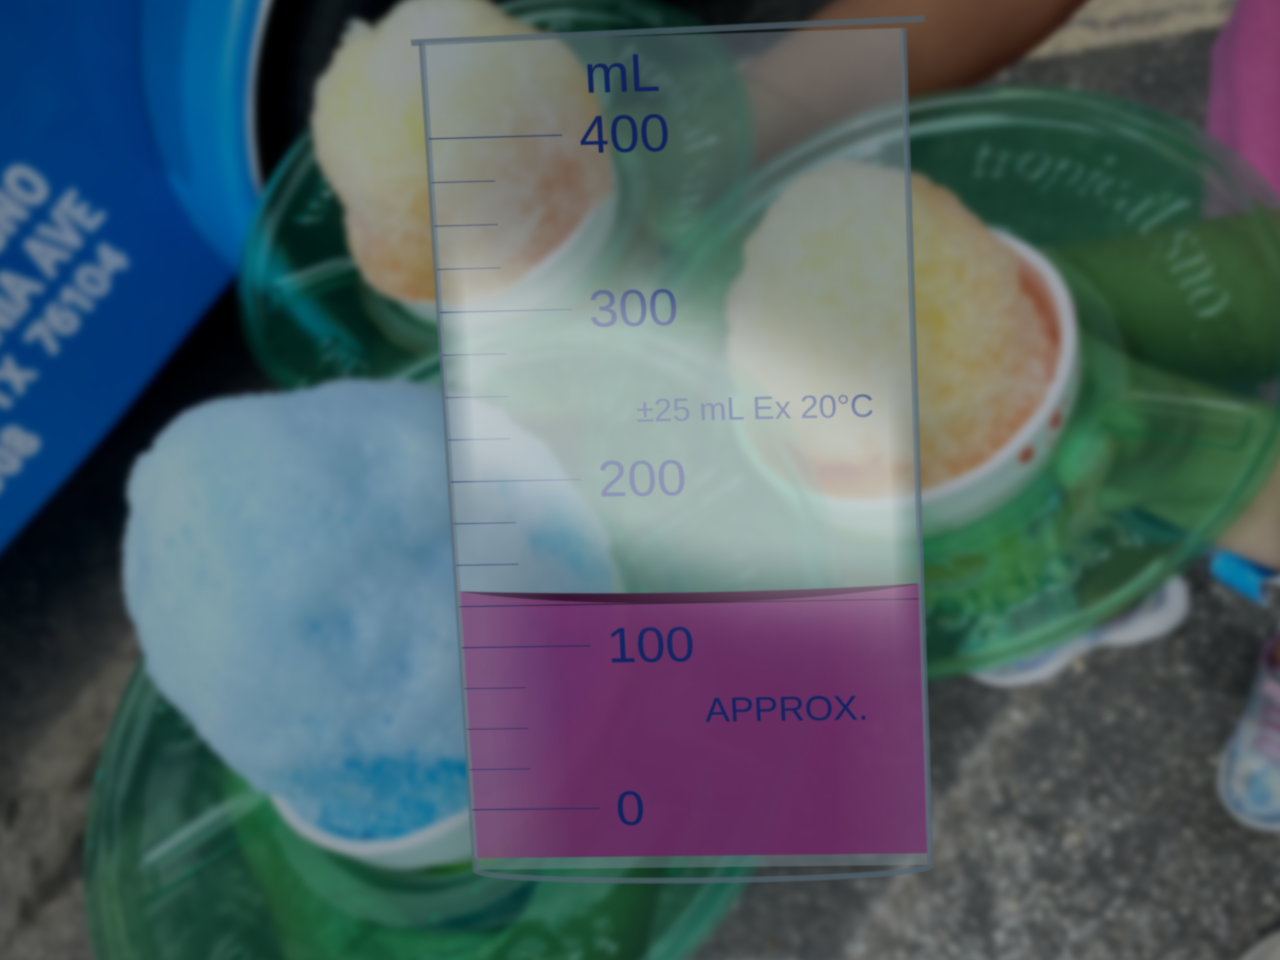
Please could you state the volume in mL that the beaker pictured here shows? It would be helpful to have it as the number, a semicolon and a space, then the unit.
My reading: 125; mL
